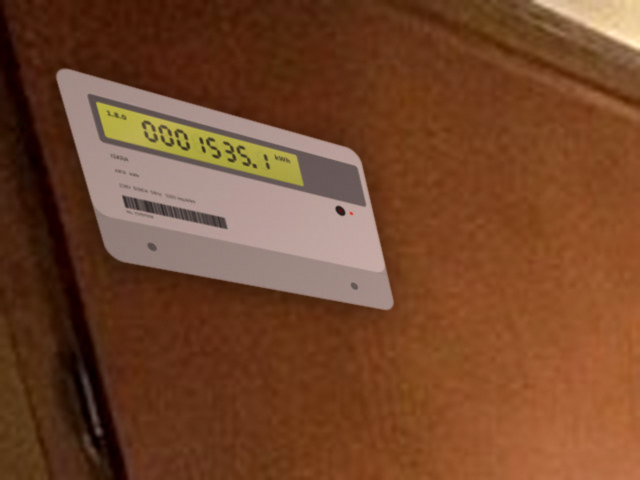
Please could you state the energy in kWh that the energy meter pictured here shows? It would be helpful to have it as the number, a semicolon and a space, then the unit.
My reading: 1535.1; kWh
